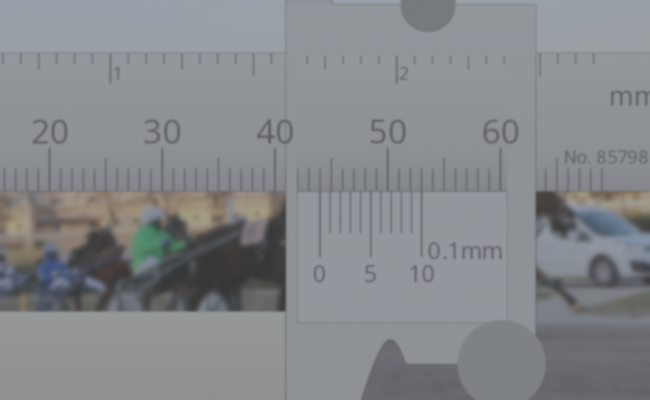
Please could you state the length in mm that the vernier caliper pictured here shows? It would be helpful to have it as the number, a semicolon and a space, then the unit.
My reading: 44.0; mm
